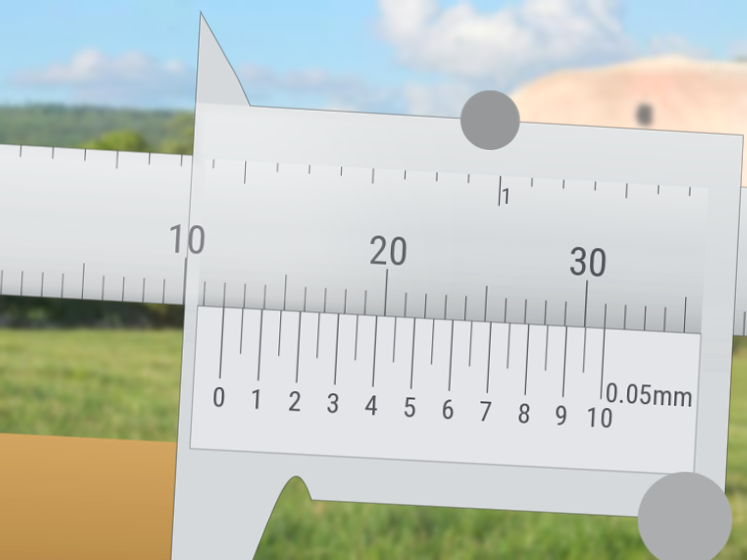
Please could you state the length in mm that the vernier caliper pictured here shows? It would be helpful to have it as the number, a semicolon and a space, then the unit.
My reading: 12.0; mm
